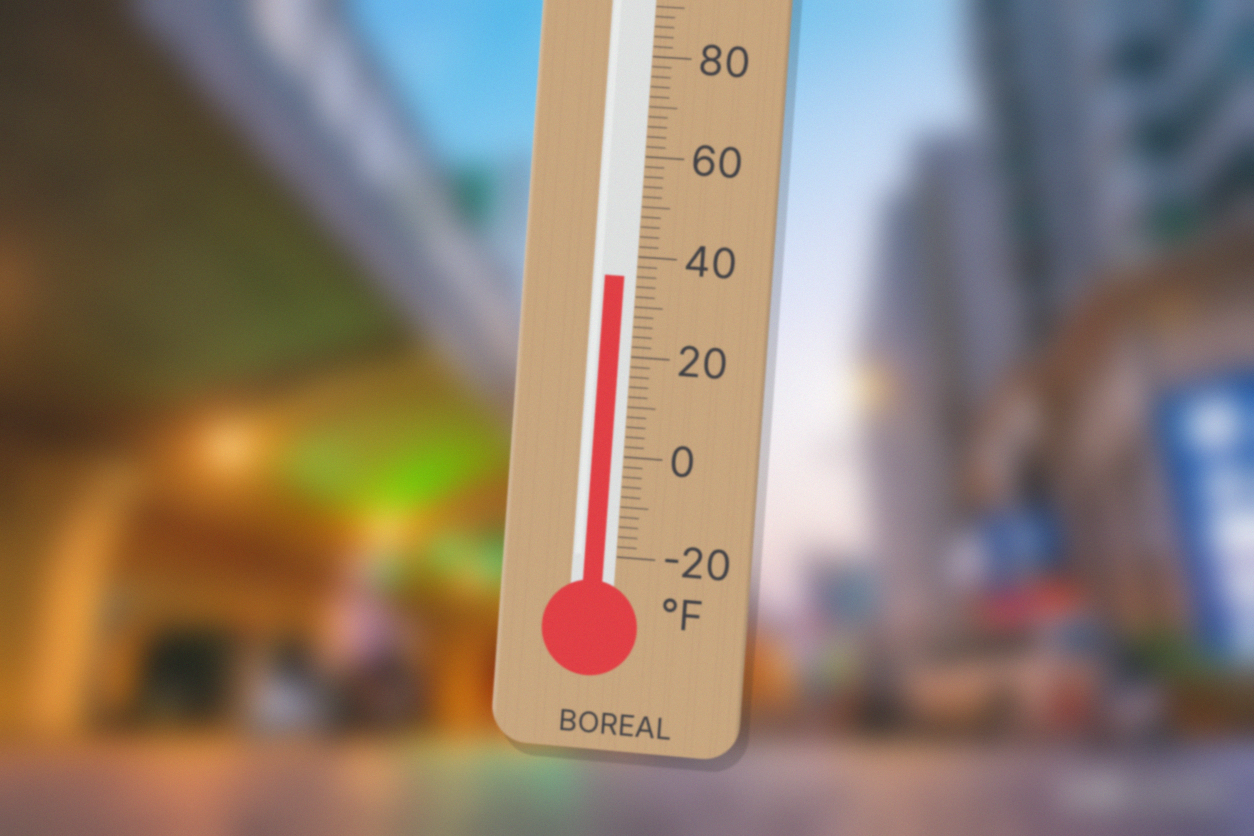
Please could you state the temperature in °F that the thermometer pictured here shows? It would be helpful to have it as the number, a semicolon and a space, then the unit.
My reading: 36; °F
